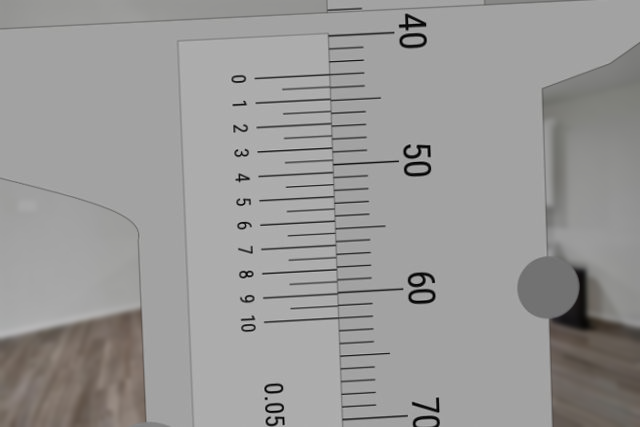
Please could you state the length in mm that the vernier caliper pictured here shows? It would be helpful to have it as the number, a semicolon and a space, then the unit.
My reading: 43.0; mm
